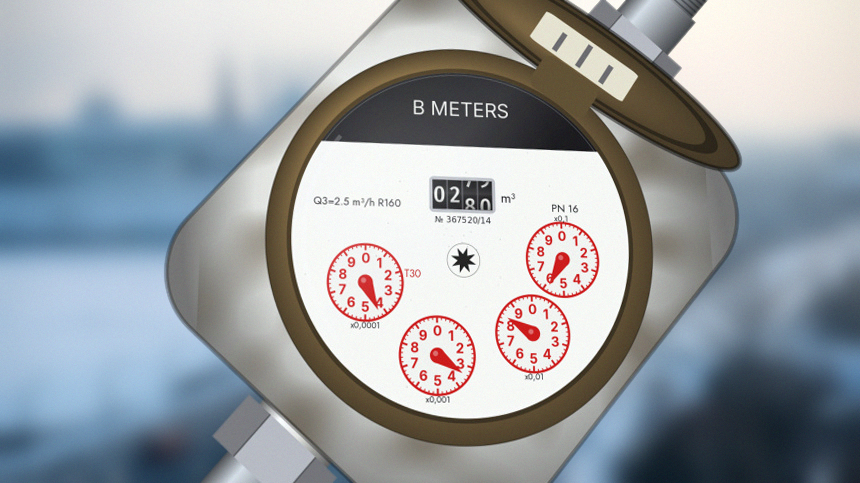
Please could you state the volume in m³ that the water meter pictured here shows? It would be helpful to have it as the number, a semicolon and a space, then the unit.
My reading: 279.5834; m³
